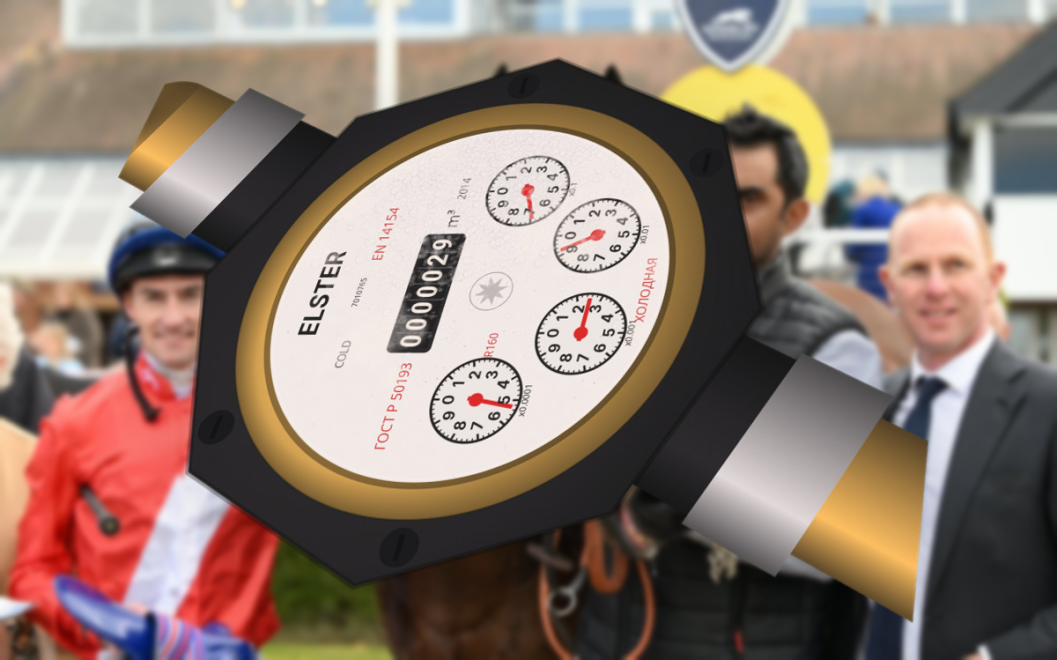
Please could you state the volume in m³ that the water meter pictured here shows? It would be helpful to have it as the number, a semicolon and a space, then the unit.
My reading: 29.6925; m³
